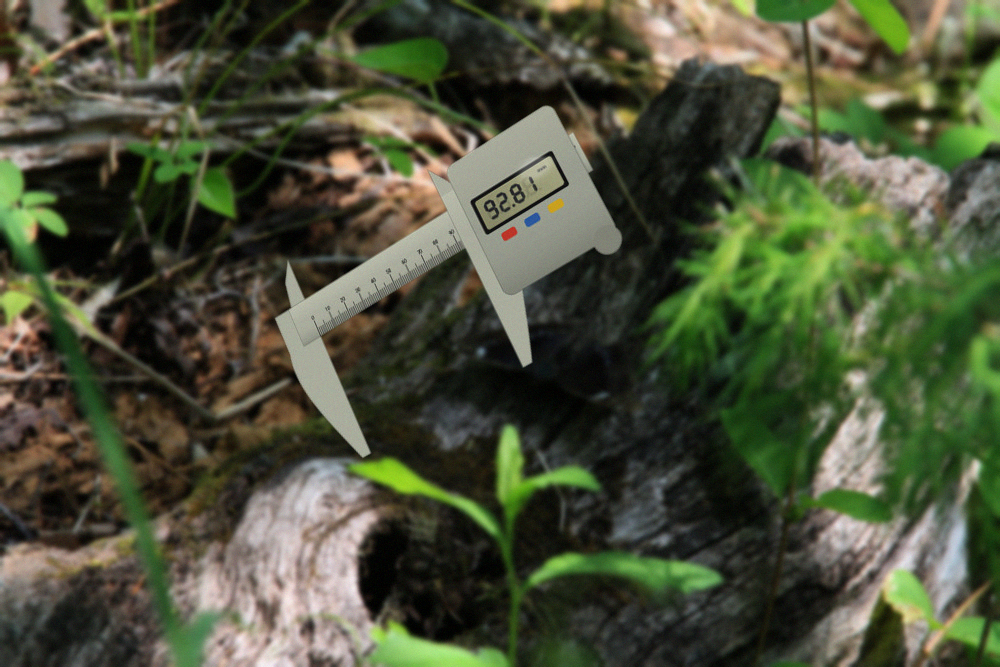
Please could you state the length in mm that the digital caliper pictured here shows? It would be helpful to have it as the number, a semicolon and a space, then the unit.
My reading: 92.81; mm
